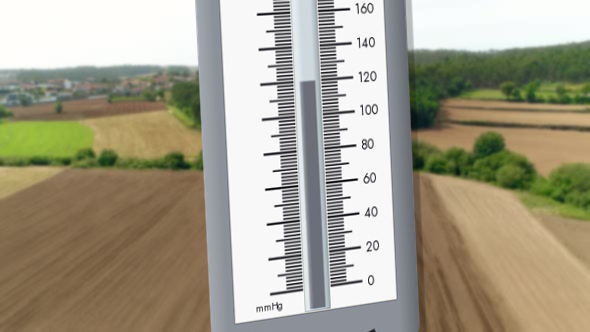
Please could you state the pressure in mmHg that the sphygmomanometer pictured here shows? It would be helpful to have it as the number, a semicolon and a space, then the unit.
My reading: 120; mmHg
